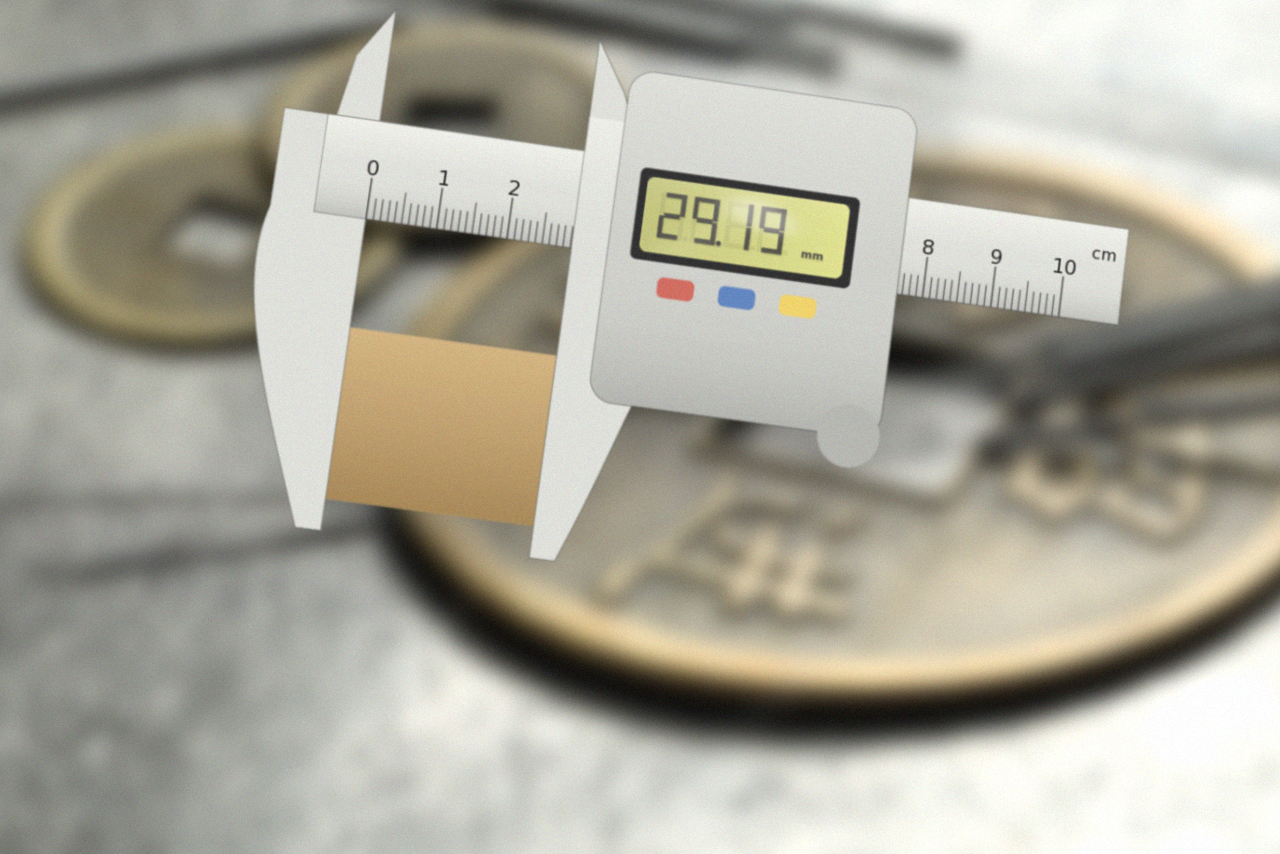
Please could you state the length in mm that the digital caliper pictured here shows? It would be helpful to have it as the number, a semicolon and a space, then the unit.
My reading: 29.19; mm
